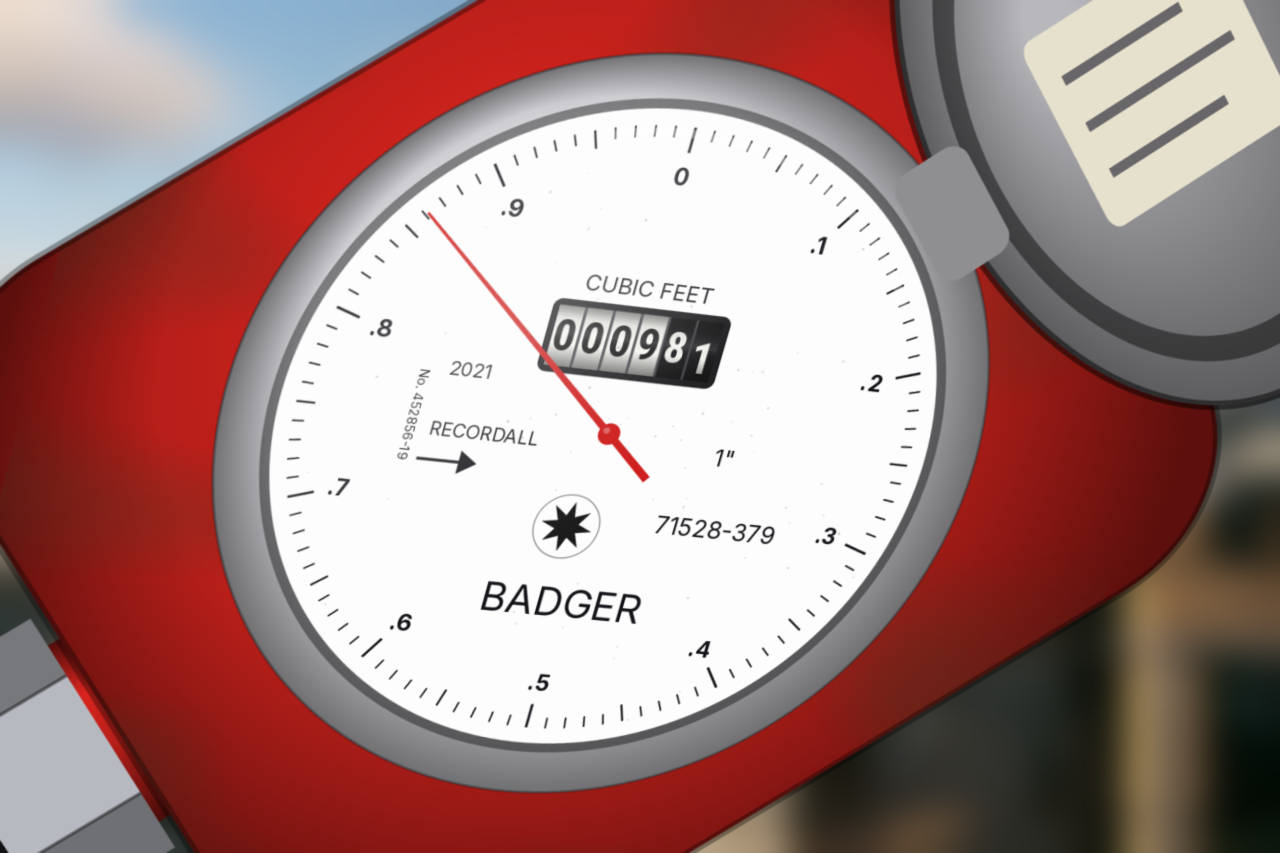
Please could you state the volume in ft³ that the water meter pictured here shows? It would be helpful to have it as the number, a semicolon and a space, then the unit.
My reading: 980.86; ft³
